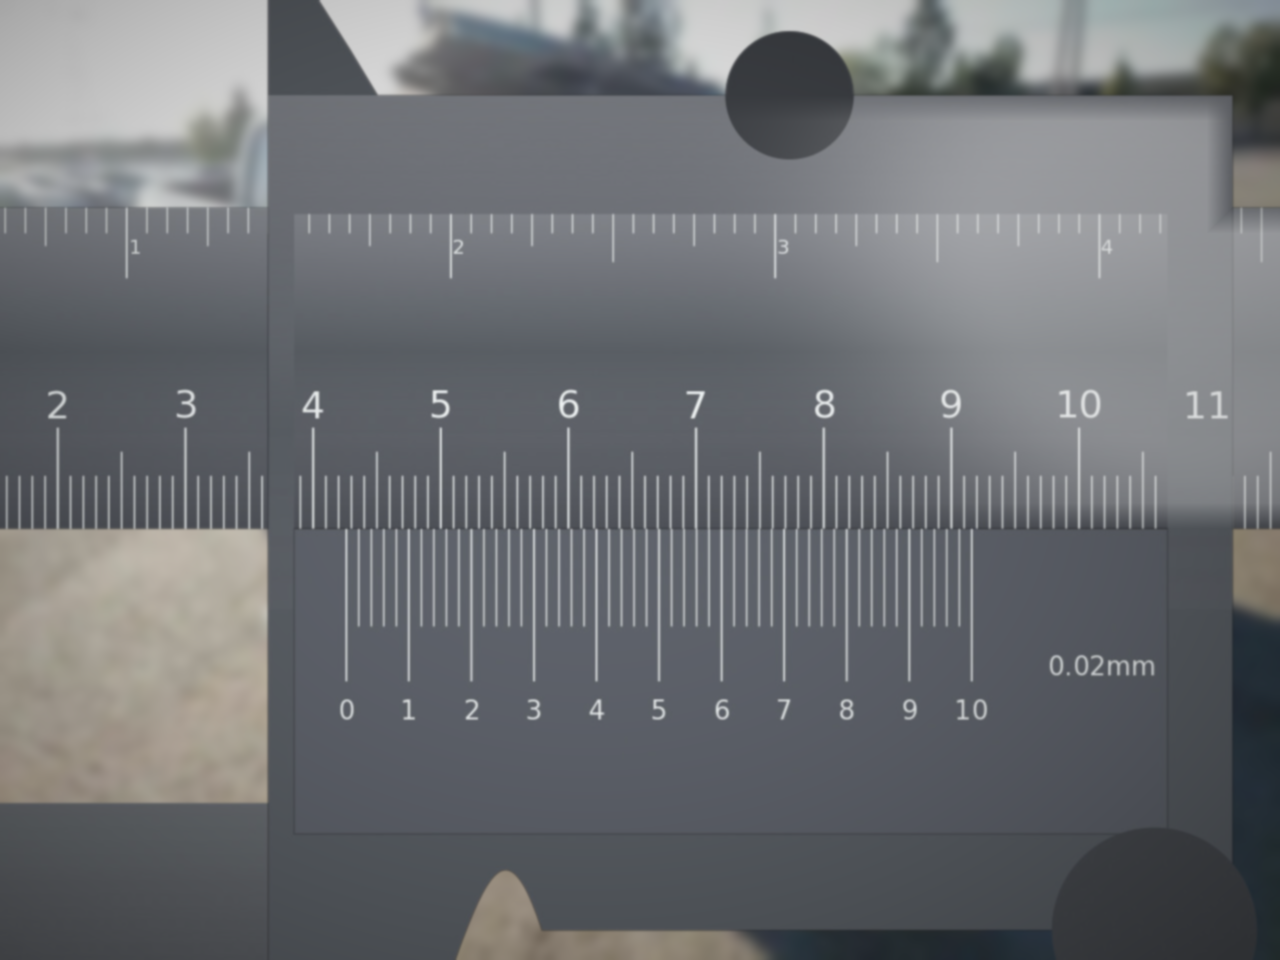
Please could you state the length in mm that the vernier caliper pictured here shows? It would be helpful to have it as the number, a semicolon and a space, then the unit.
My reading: 42.6; mm
